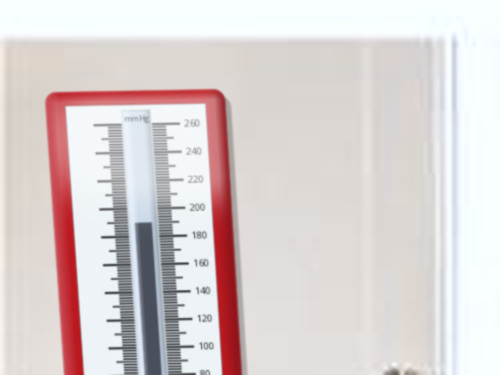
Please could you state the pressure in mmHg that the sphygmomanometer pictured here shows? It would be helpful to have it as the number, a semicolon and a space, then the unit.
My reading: 190; mmHg
